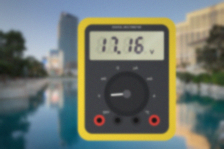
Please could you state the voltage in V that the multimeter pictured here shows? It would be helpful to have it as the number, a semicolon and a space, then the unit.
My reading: 17.16; V
